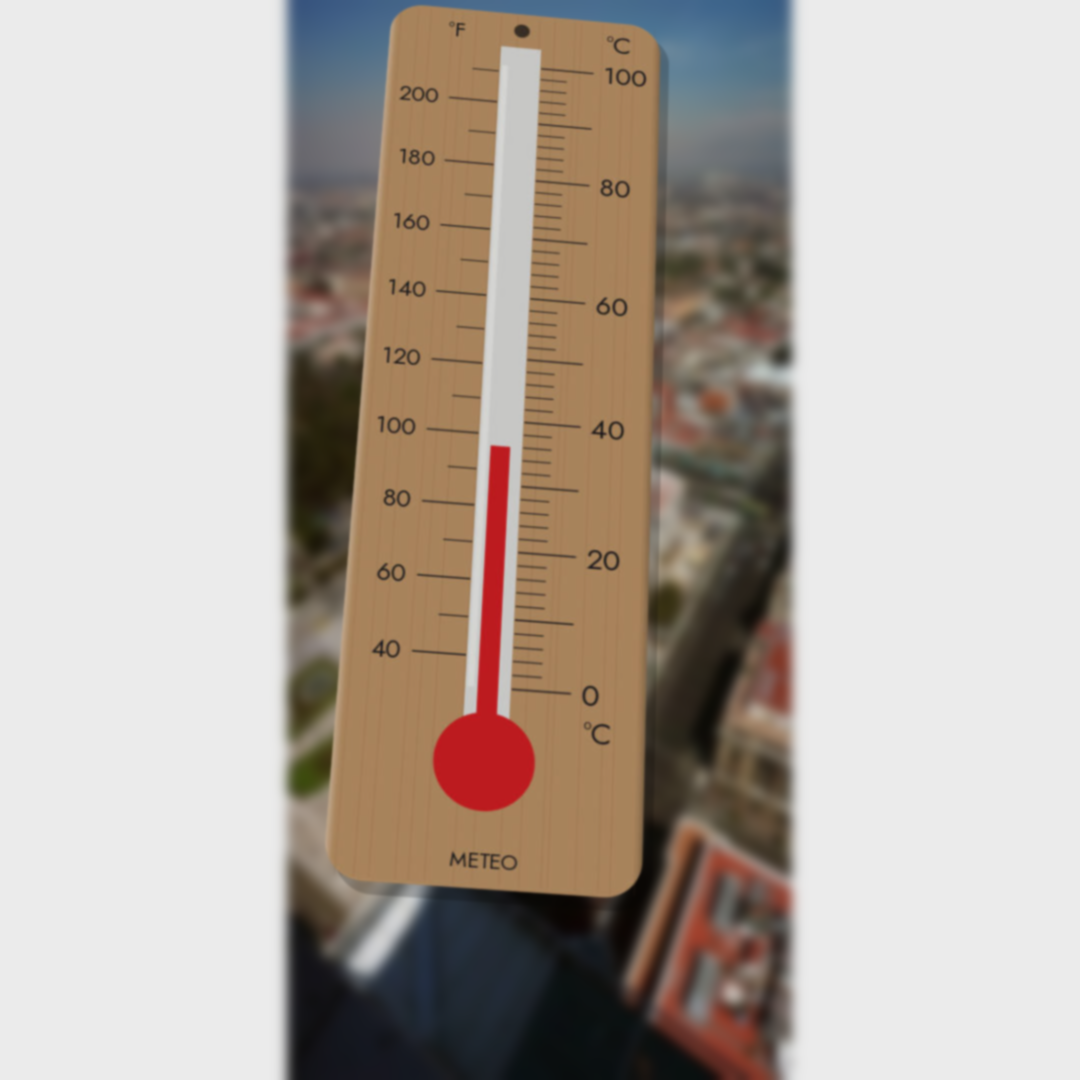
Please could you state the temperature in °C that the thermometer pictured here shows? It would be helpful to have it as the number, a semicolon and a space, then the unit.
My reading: 36; °C
